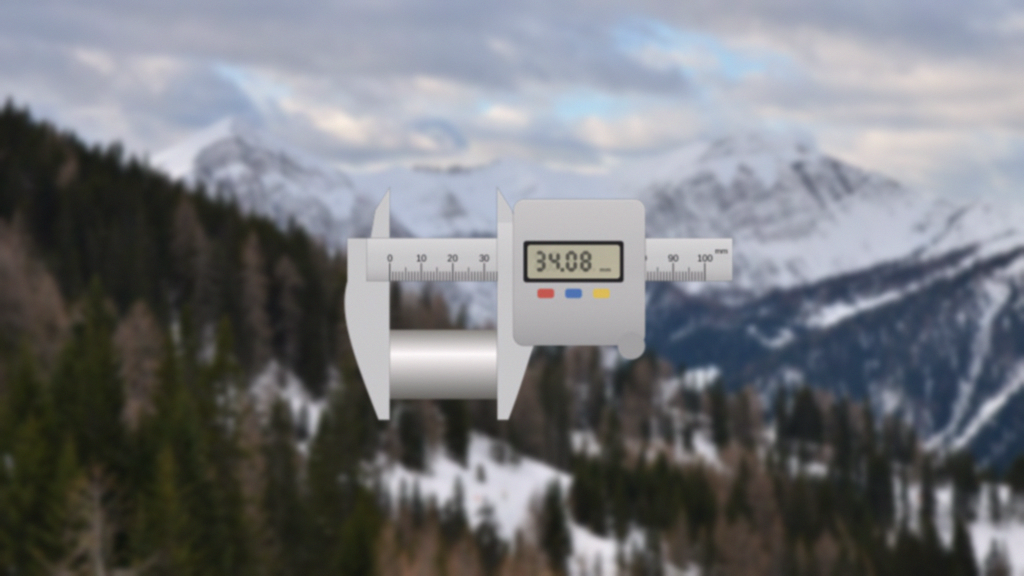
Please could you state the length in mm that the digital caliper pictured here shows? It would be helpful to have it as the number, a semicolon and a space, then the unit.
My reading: 34.08; mm
